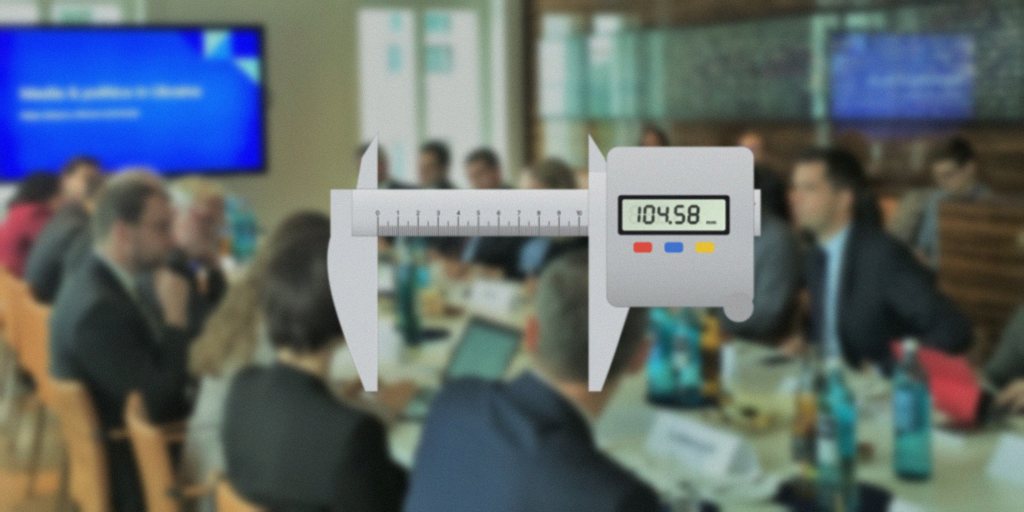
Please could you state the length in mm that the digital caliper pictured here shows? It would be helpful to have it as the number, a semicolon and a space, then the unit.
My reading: 104.58; mm
